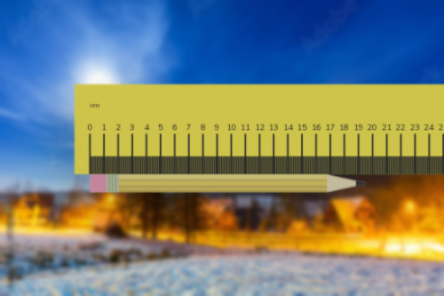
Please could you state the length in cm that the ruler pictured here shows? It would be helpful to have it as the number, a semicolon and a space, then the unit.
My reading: 19.5; cm
